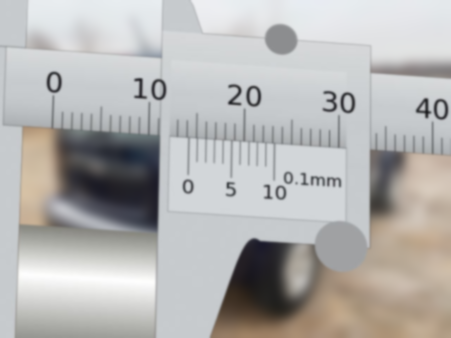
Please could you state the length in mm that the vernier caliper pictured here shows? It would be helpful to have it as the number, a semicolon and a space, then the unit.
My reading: 14.2; mm
